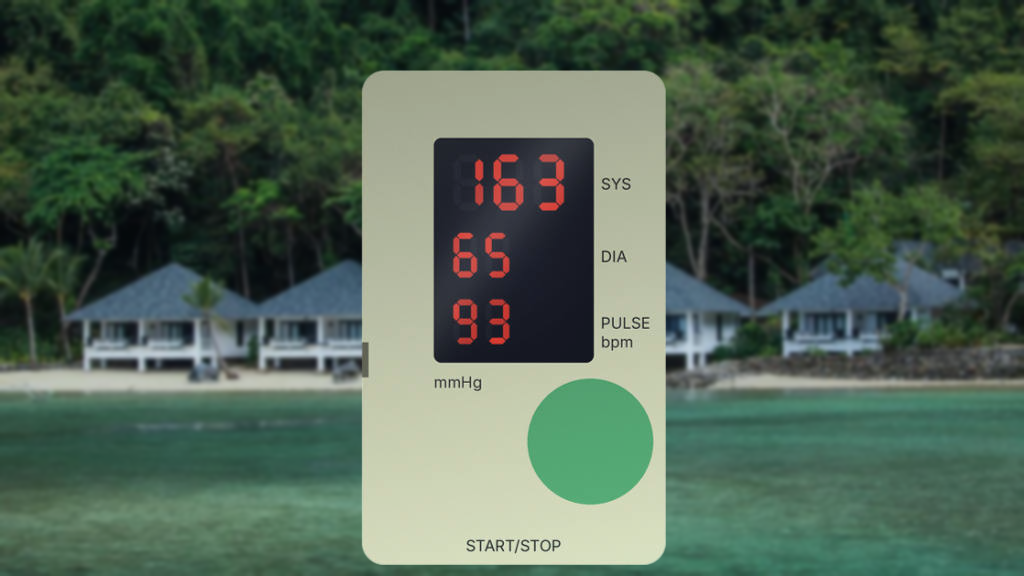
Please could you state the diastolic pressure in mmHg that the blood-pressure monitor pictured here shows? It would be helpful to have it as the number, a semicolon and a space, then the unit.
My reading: 65; mmHg
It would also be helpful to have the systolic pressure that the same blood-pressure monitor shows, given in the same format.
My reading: 163; mmHg
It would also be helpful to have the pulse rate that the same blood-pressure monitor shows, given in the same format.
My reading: 93; bpm
